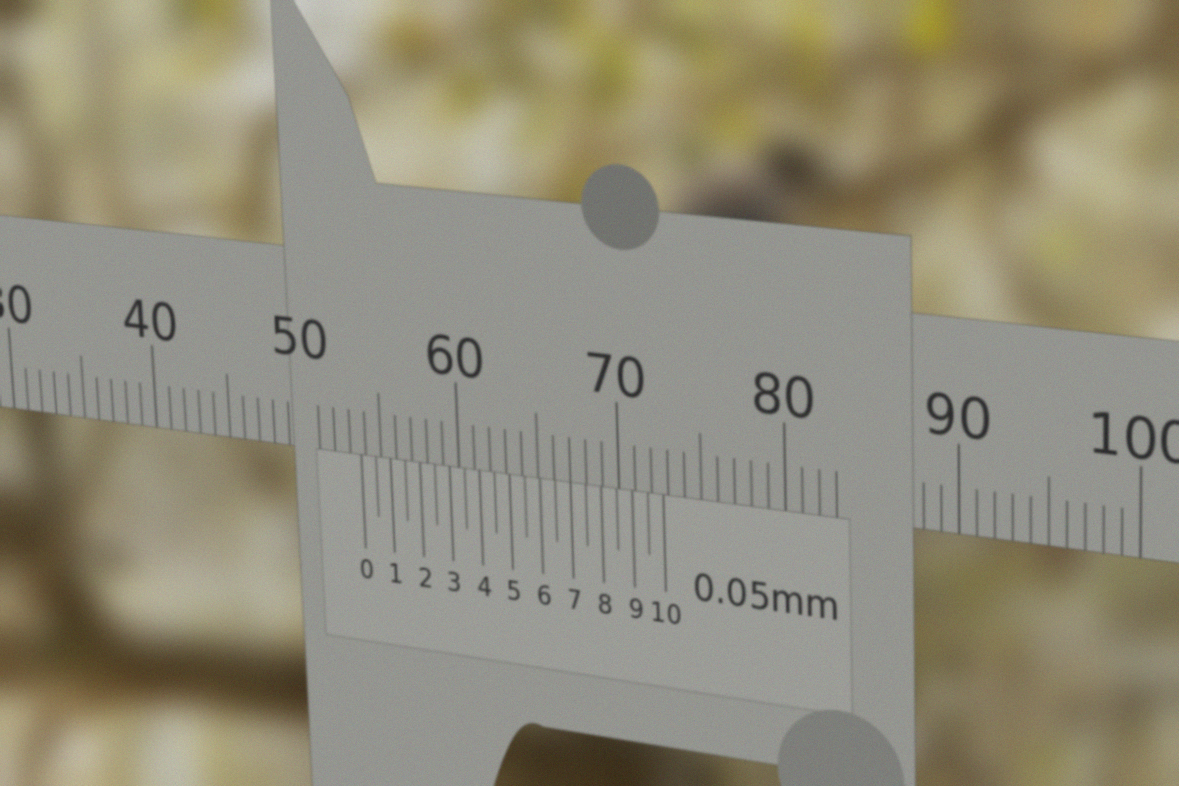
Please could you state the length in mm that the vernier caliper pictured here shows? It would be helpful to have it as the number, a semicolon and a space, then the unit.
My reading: 53.7; mm
